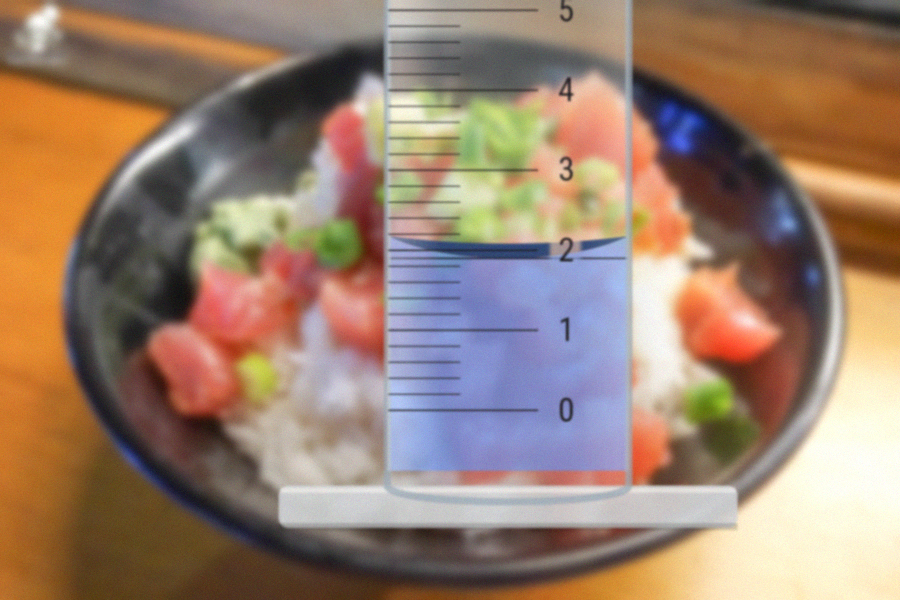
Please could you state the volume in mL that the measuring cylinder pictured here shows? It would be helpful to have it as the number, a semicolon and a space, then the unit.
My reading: 1.9; mL
